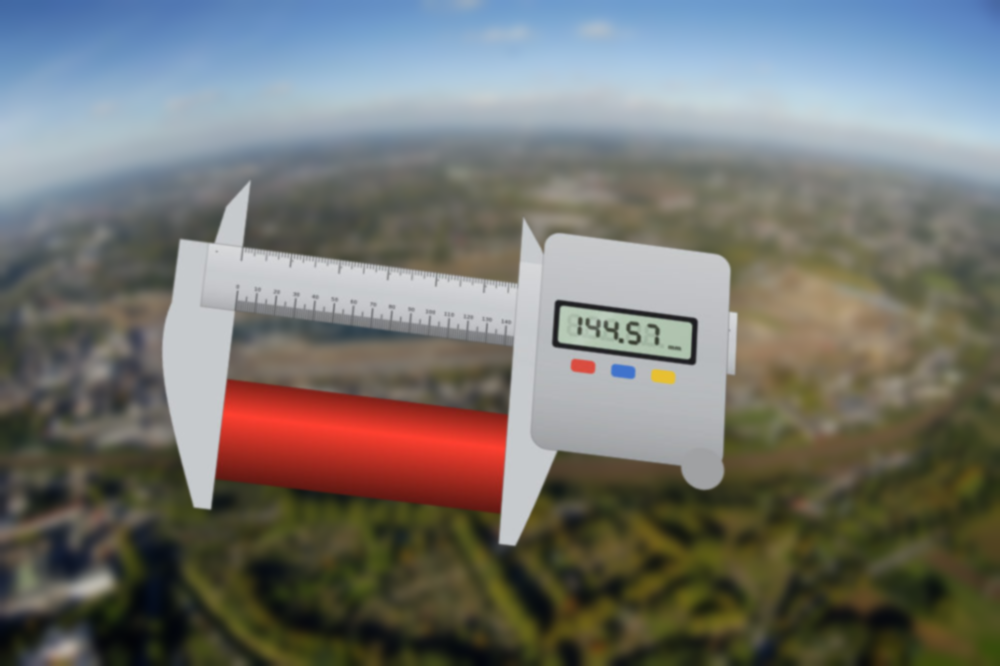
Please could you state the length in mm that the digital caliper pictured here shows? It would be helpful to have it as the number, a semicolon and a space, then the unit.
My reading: 144.57; mm
